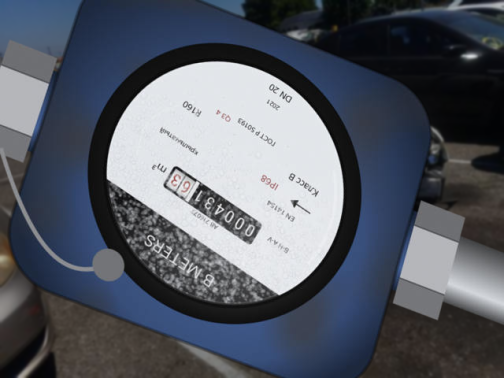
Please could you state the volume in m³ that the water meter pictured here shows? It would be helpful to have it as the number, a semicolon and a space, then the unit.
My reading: 431.63; m³
